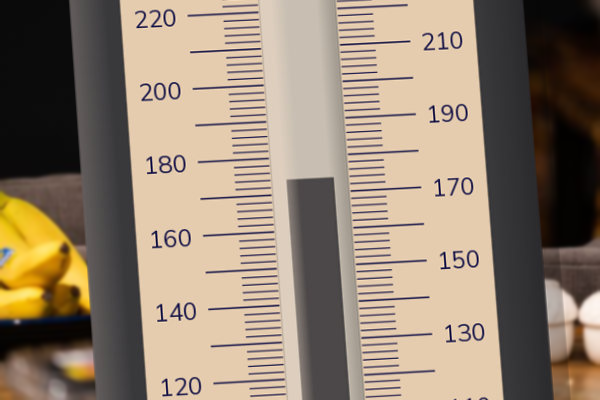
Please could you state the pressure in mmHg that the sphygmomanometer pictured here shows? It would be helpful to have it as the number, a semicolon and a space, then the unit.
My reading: 174; mmHg
